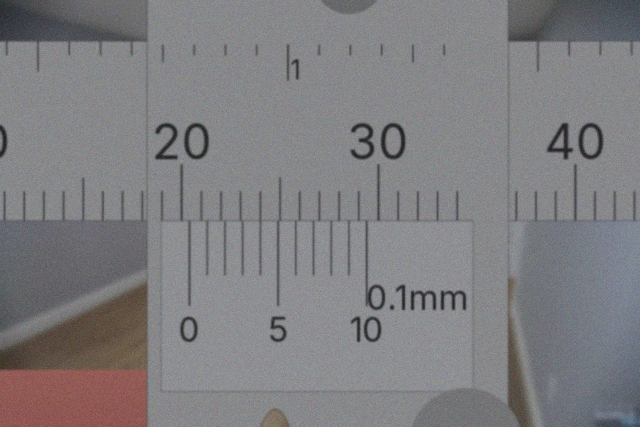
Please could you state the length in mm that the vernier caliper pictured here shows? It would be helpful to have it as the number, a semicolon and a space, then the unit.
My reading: 20.4; mm
